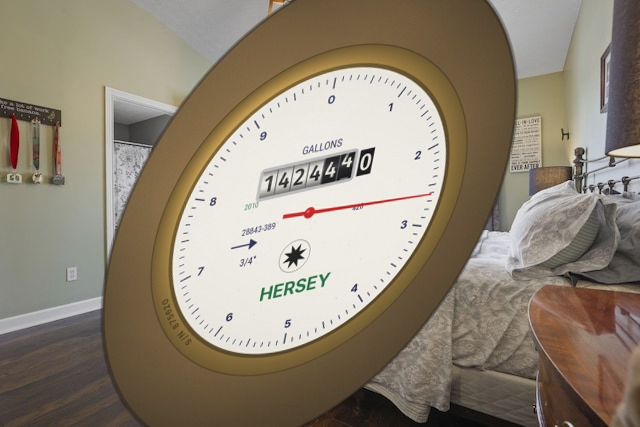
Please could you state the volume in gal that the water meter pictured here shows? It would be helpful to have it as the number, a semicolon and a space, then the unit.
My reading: 1424442.6; gal
